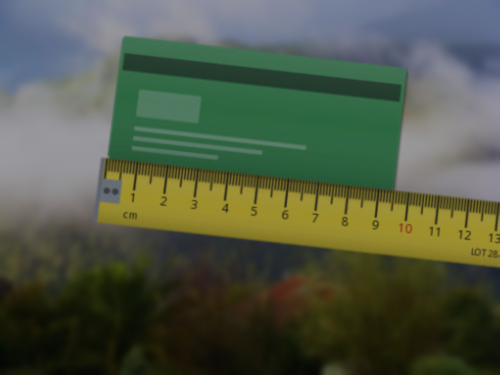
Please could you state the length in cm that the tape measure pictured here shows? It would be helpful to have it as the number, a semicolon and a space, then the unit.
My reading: 9.5; cm
